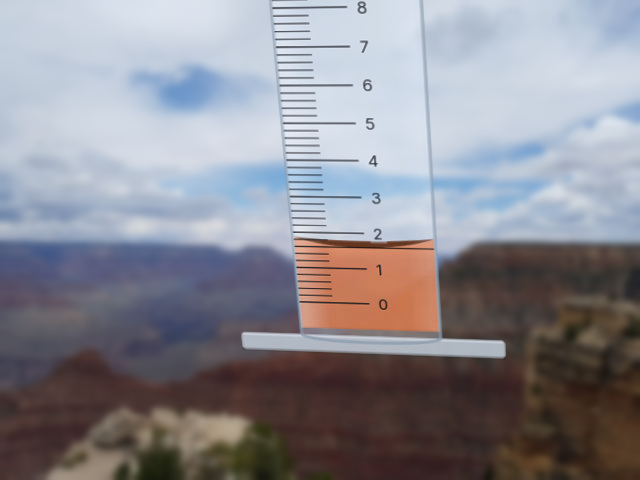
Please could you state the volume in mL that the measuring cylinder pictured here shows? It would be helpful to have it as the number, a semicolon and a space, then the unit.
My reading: 1.6; mL
